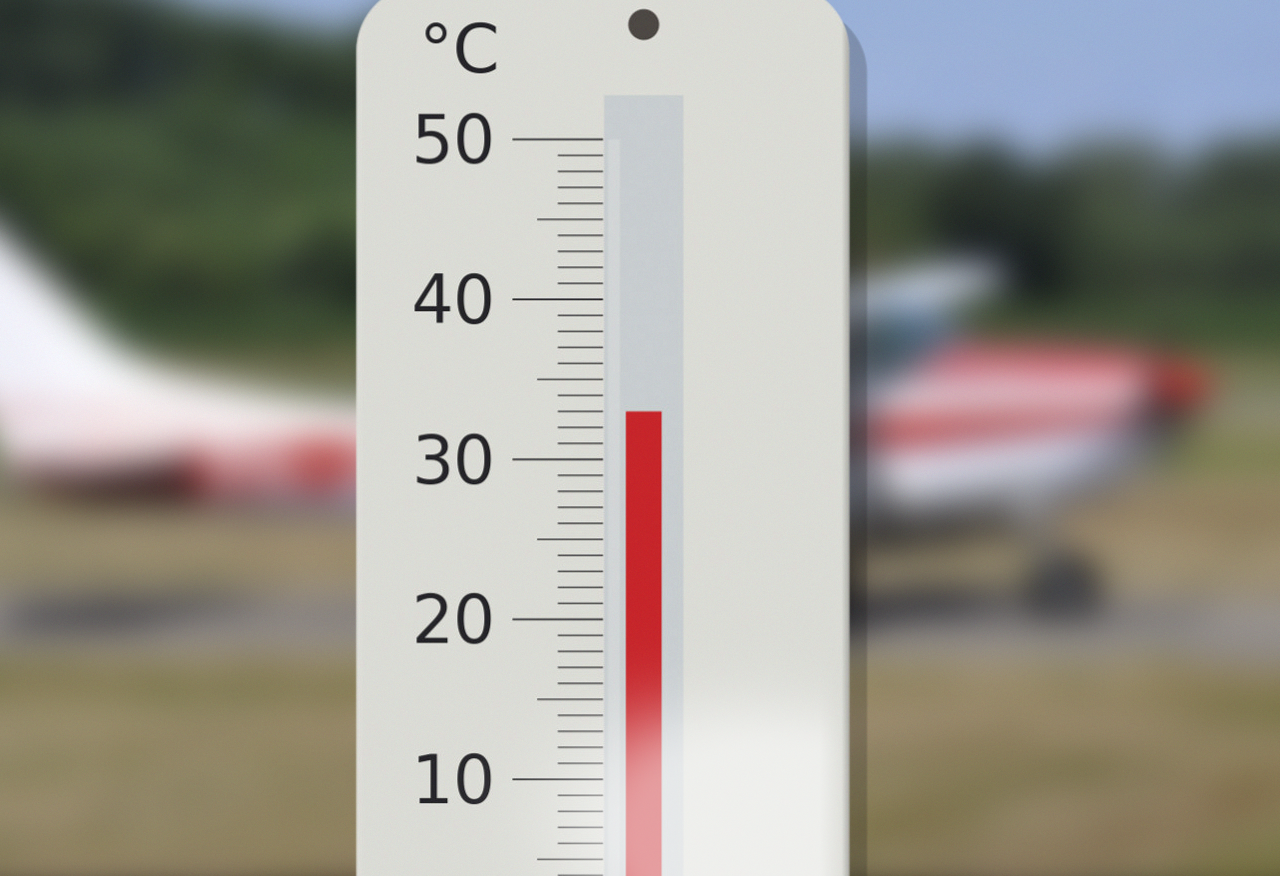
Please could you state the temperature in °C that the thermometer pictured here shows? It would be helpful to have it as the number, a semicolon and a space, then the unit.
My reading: 33; °C
